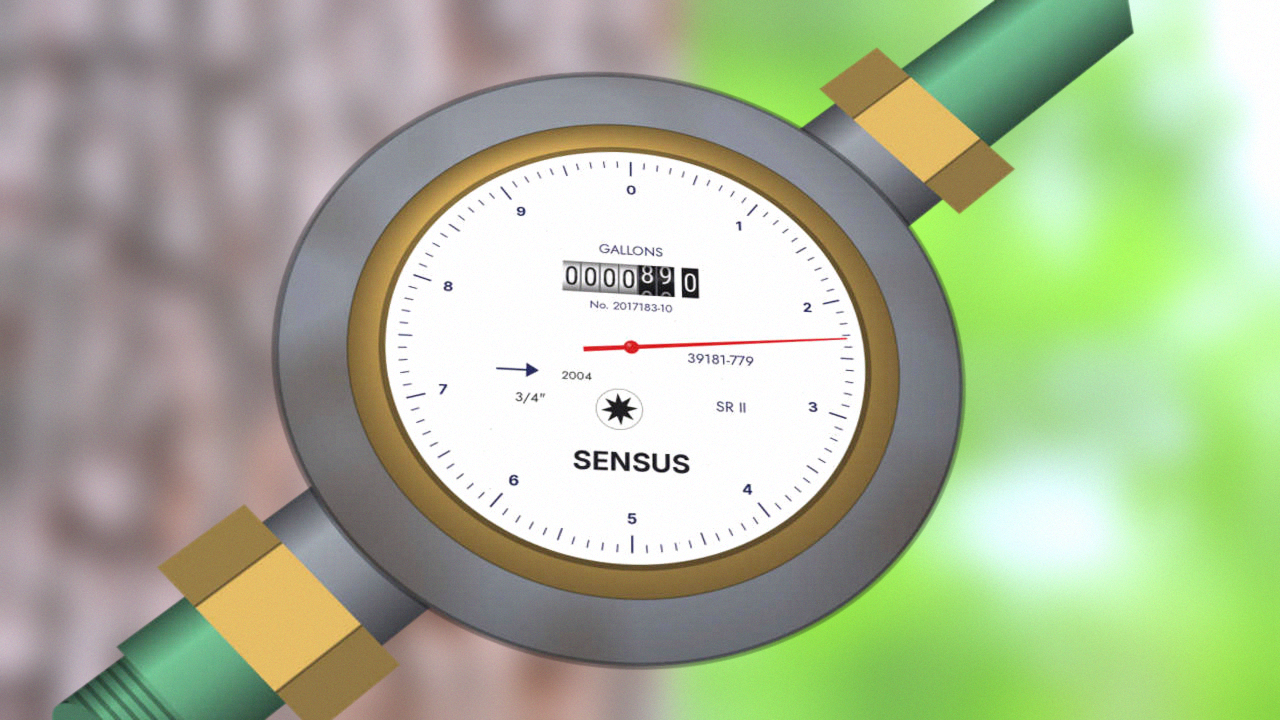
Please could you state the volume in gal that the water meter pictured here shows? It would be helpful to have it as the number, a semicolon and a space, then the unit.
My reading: 892.3; gal
